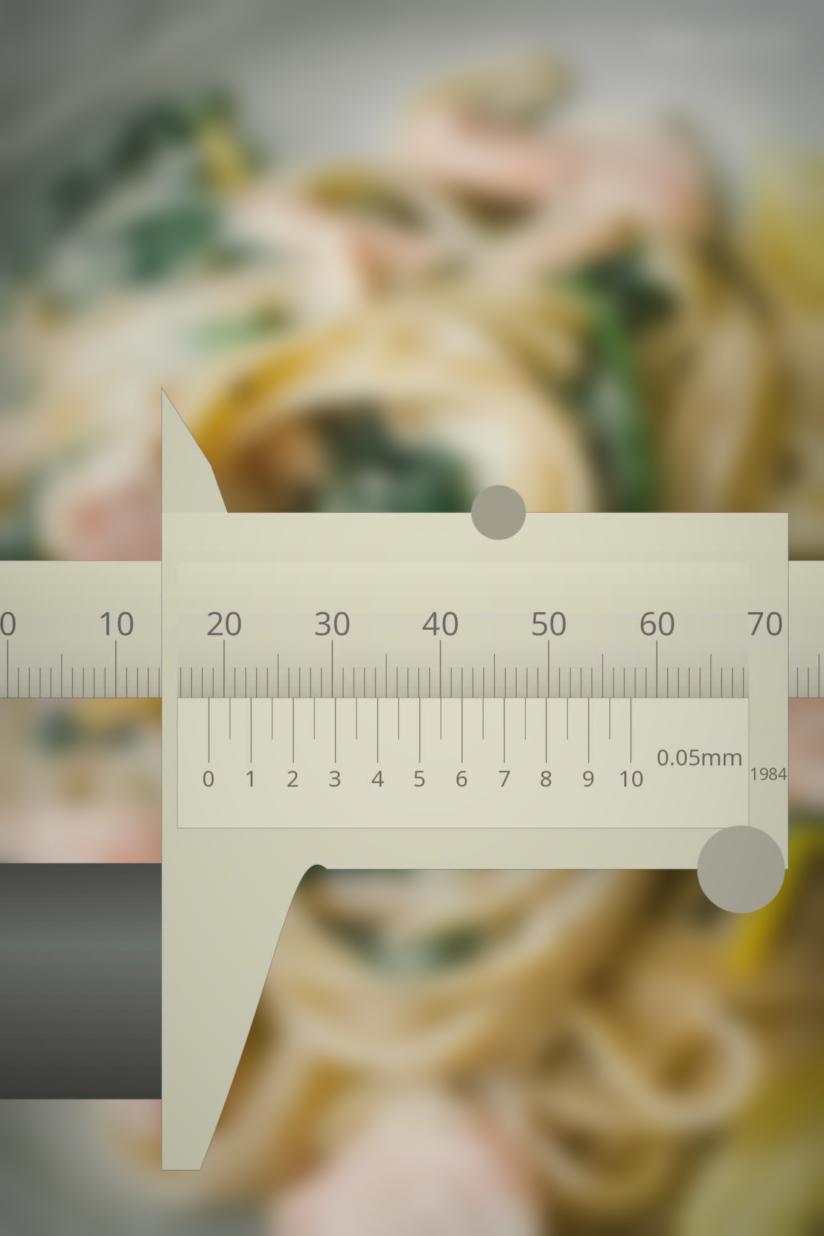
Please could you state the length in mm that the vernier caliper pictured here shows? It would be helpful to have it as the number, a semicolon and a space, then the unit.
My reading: 18.6; mm
